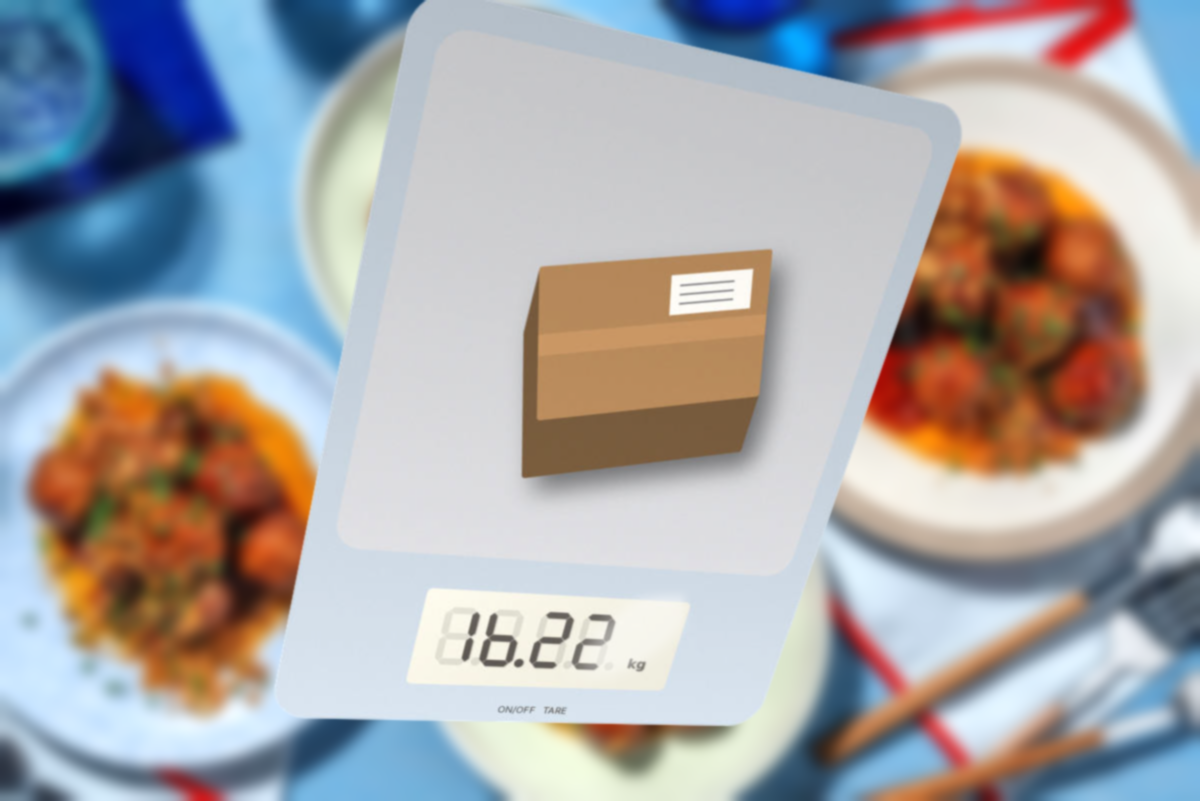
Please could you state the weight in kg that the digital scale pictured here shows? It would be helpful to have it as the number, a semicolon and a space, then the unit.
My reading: 16.22; kg
